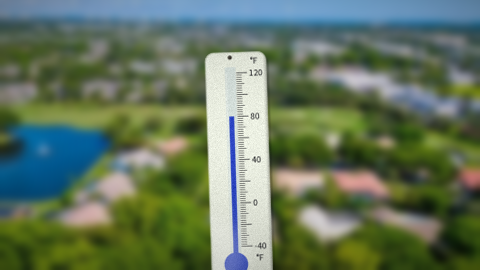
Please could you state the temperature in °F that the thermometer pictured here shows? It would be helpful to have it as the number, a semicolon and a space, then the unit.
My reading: 80; °F
